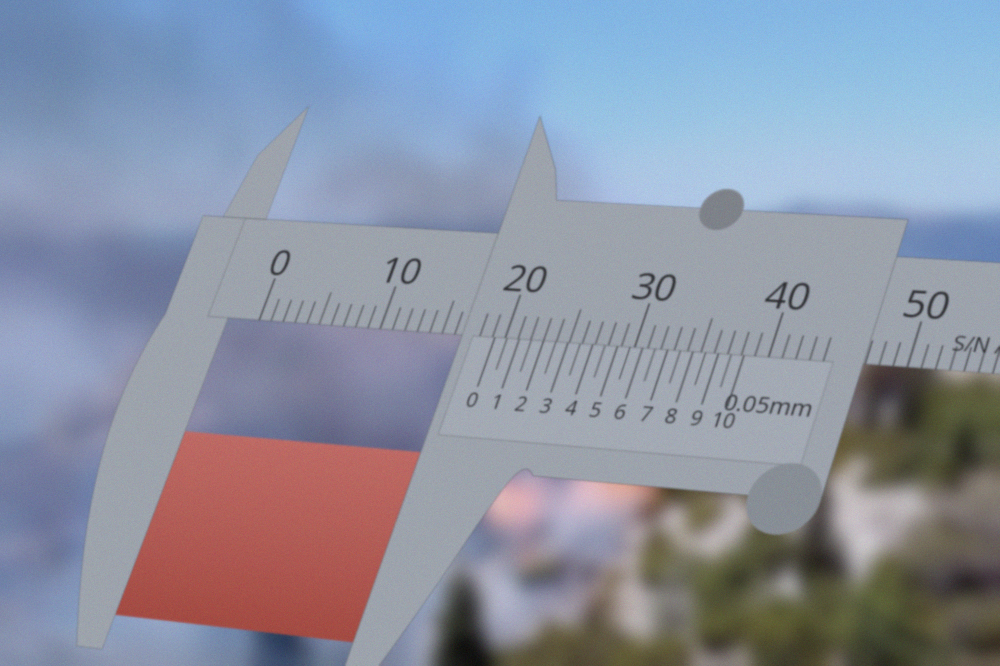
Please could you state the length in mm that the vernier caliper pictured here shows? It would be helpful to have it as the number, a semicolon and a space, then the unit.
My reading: 19.2; mm
